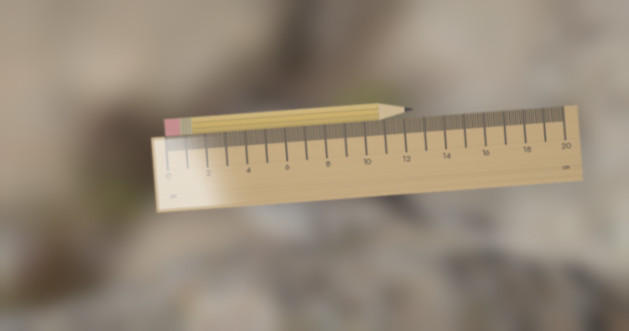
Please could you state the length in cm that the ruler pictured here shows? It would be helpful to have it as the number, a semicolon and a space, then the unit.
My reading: 12.5; cm
